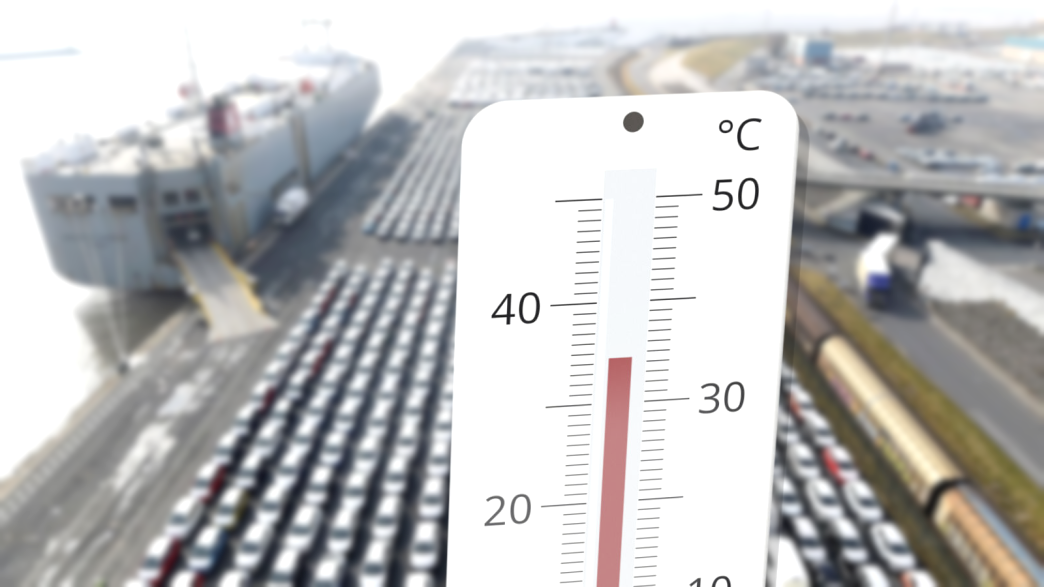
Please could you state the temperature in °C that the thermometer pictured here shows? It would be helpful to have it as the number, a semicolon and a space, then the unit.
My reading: 34.5; °C
